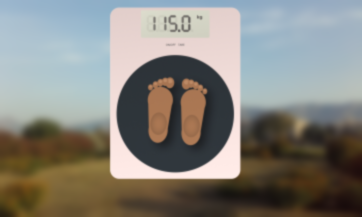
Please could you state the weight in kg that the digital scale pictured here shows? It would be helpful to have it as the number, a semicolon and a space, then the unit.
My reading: 115.0; kg
